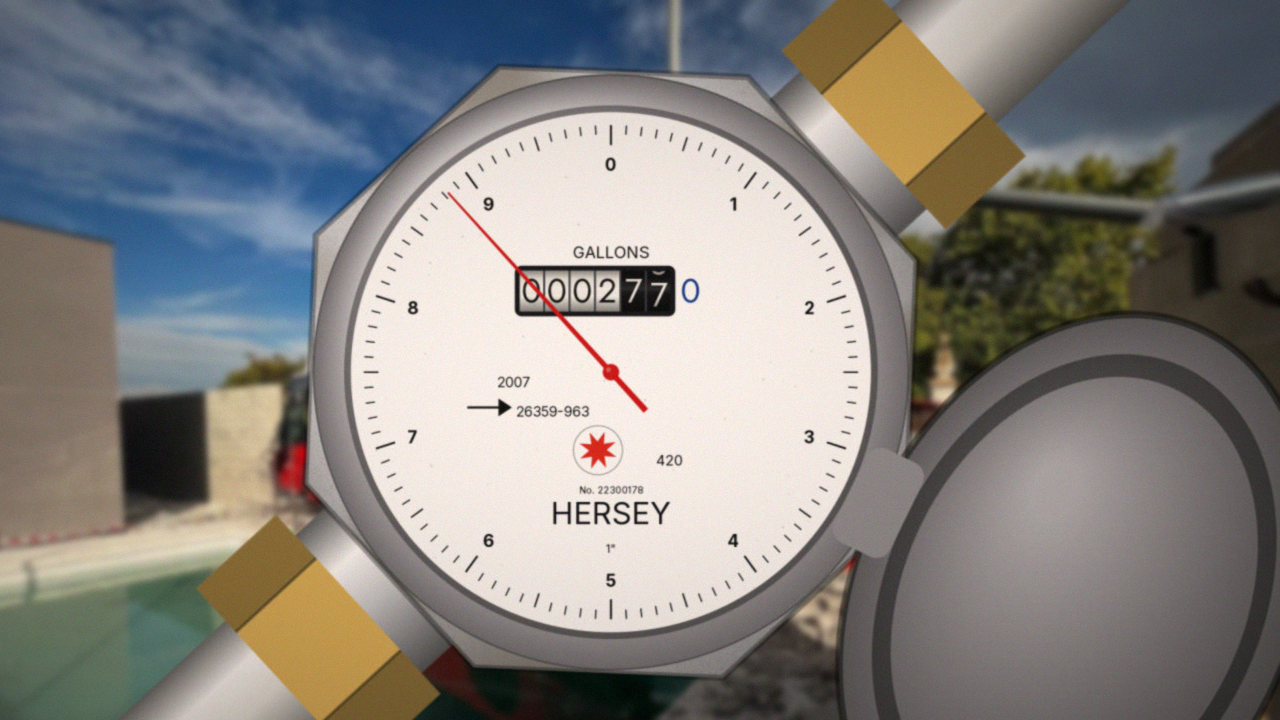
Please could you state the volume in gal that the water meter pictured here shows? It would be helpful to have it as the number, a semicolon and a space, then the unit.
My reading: 2768.8; gal
